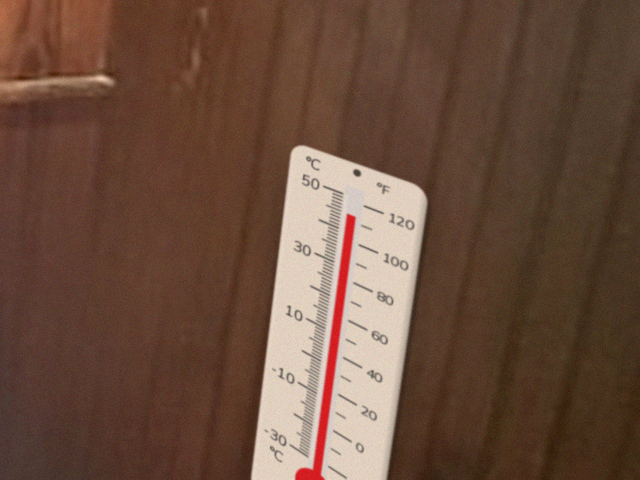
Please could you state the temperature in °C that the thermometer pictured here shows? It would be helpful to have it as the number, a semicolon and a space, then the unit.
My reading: 45; °C
